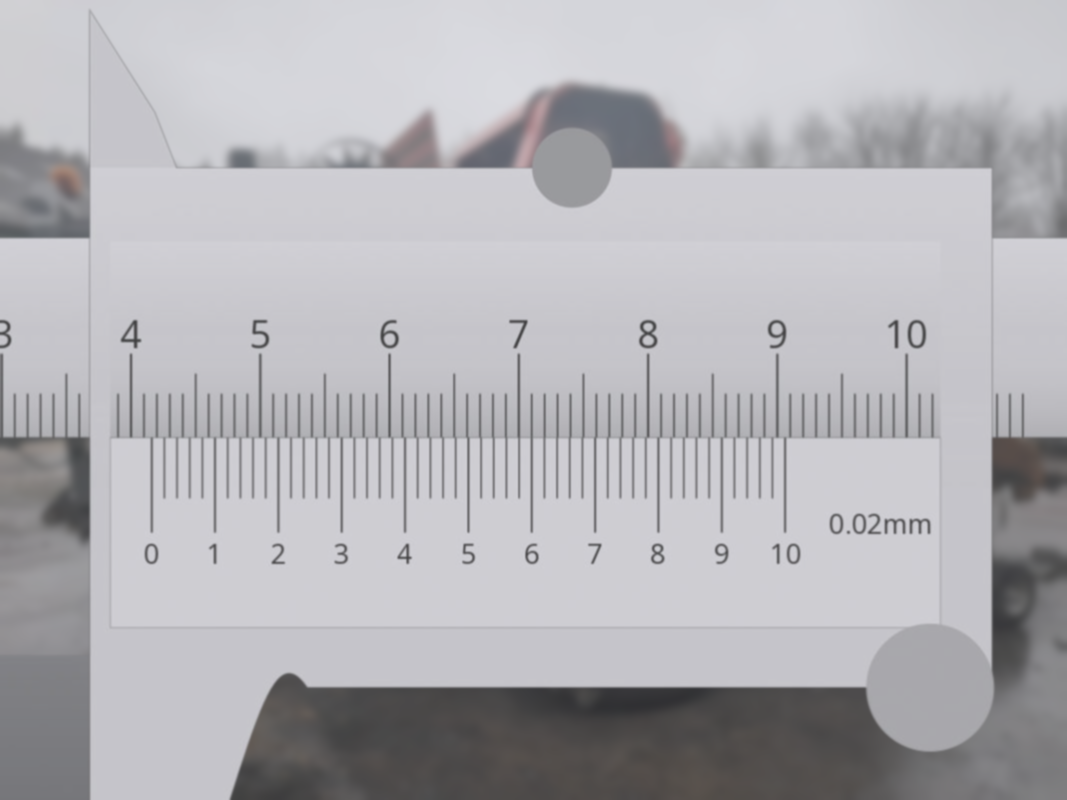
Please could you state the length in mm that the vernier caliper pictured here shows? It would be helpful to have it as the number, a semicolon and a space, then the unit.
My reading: 41.6; mm
